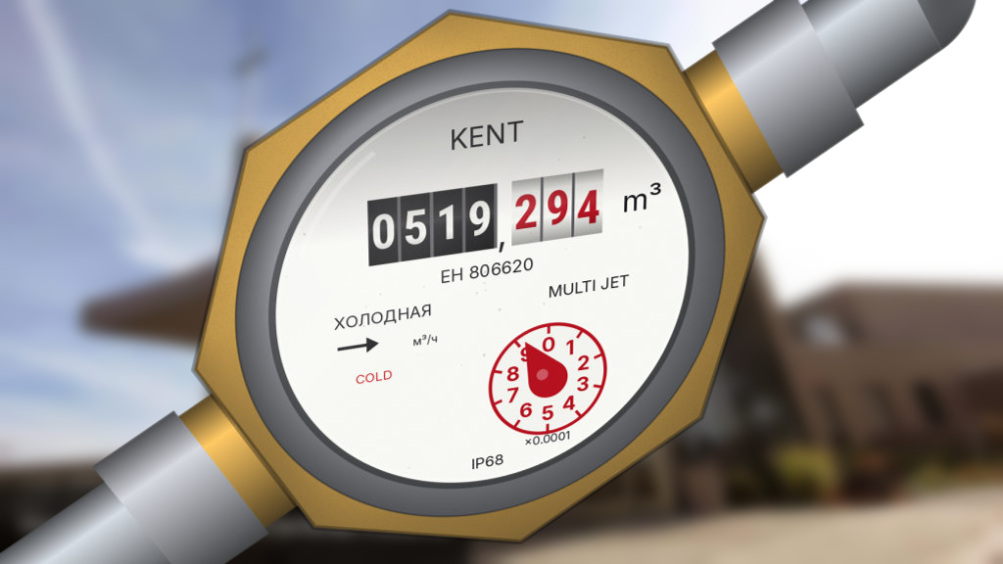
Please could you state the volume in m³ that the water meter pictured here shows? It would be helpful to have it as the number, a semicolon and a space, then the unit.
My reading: 519.2939; m³
